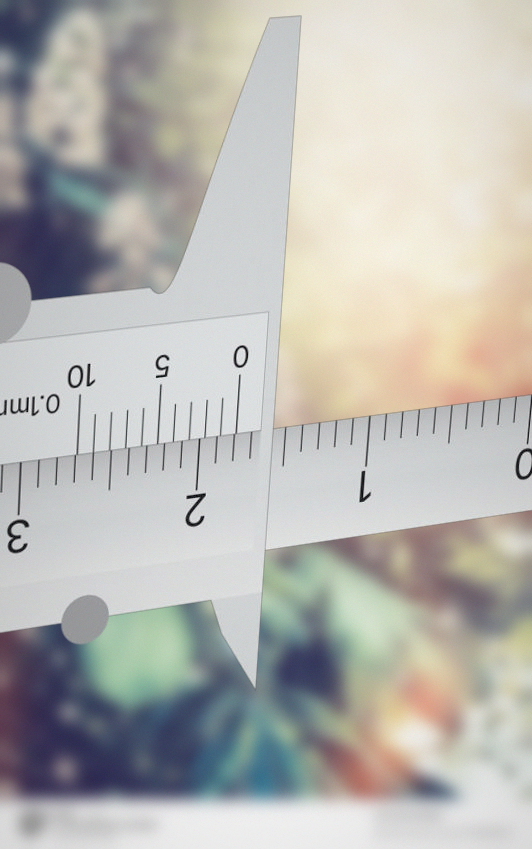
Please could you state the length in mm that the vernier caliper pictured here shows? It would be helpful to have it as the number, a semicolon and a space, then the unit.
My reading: 17.9; mm
